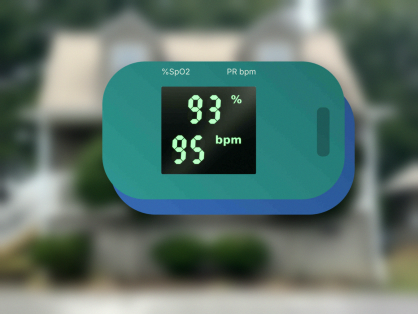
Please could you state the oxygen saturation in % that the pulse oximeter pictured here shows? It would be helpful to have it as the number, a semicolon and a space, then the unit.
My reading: 93; %
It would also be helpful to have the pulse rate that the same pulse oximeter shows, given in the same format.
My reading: 95; bpm
